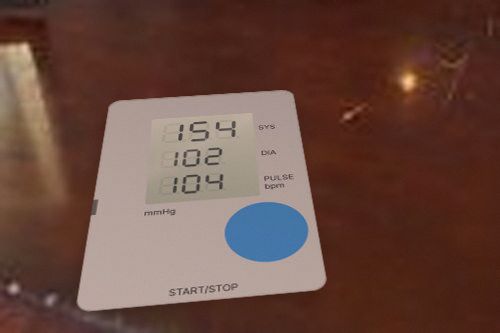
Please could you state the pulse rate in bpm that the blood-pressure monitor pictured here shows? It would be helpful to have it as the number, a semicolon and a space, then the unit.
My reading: 104; bpm
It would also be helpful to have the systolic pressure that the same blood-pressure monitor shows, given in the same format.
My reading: 154; mmHg
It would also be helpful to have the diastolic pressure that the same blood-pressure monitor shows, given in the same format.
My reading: 102; mmHg
